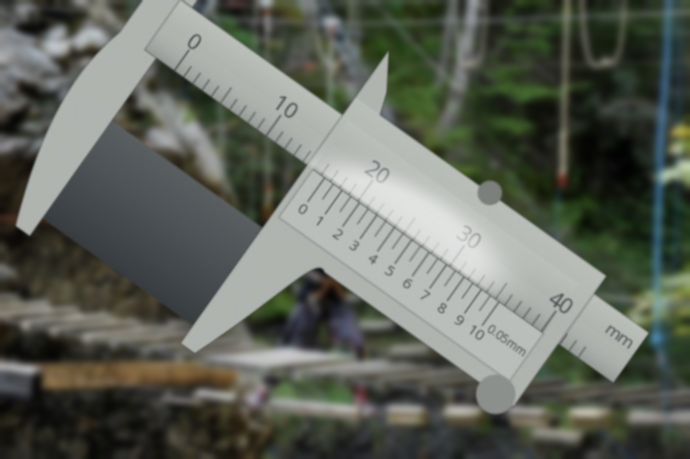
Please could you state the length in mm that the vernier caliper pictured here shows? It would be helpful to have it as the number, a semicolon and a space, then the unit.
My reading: 16.4; mm
